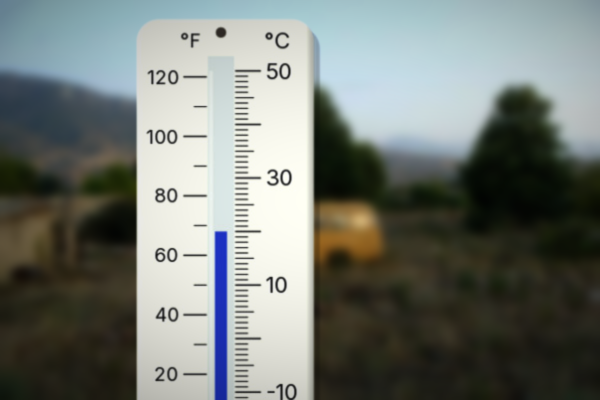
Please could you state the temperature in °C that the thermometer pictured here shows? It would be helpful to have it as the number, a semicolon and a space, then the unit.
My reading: 20; °C
